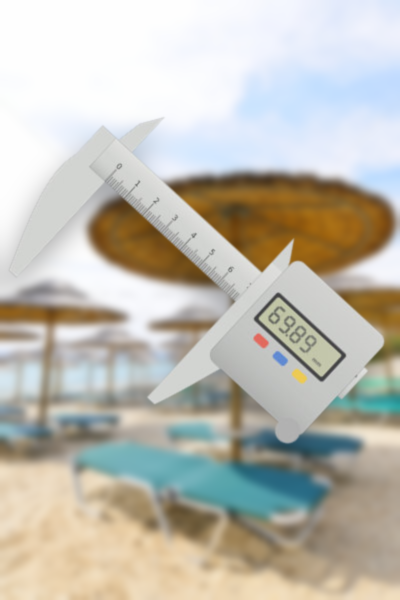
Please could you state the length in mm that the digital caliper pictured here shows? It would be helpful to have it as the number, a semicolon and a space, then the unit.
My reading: 69.89; mm
